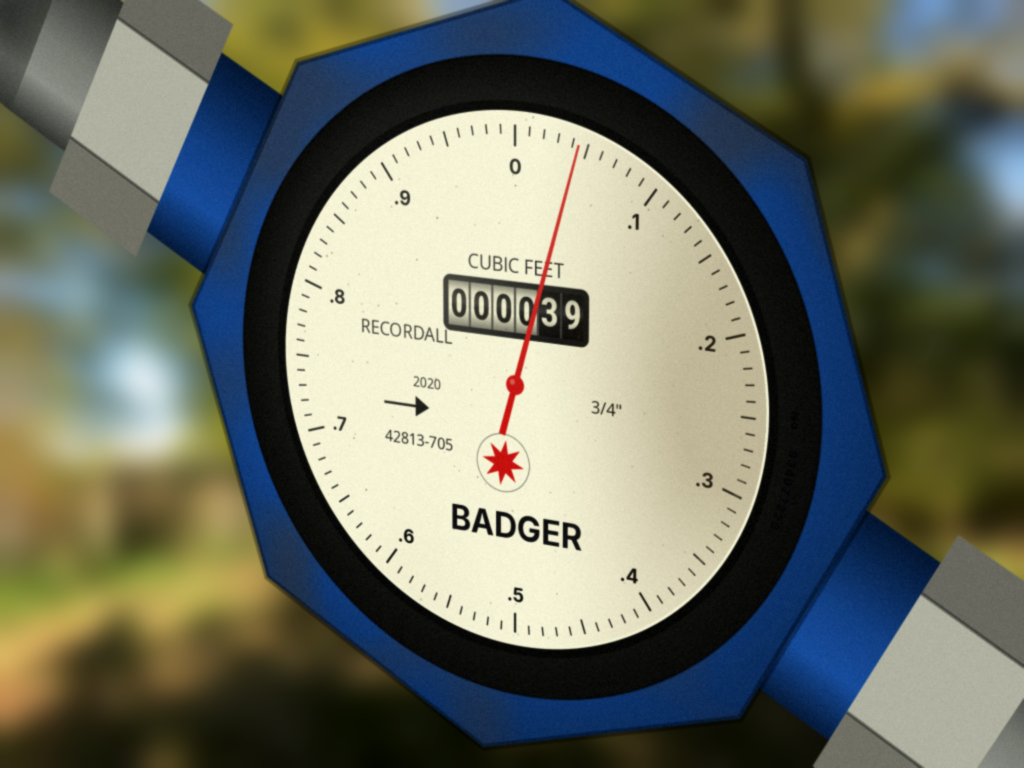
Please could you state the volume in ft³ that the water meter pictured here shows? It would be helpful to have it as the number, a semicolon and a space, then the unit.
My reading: 39.04; ft³
